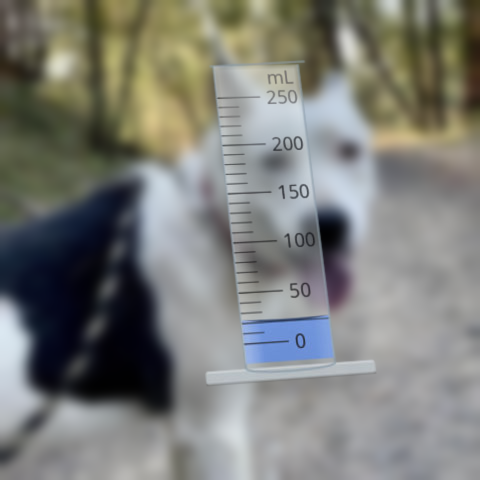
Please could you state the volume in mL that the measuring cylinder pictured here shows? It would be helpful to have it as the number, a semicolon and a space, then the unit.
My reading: 20; mL
